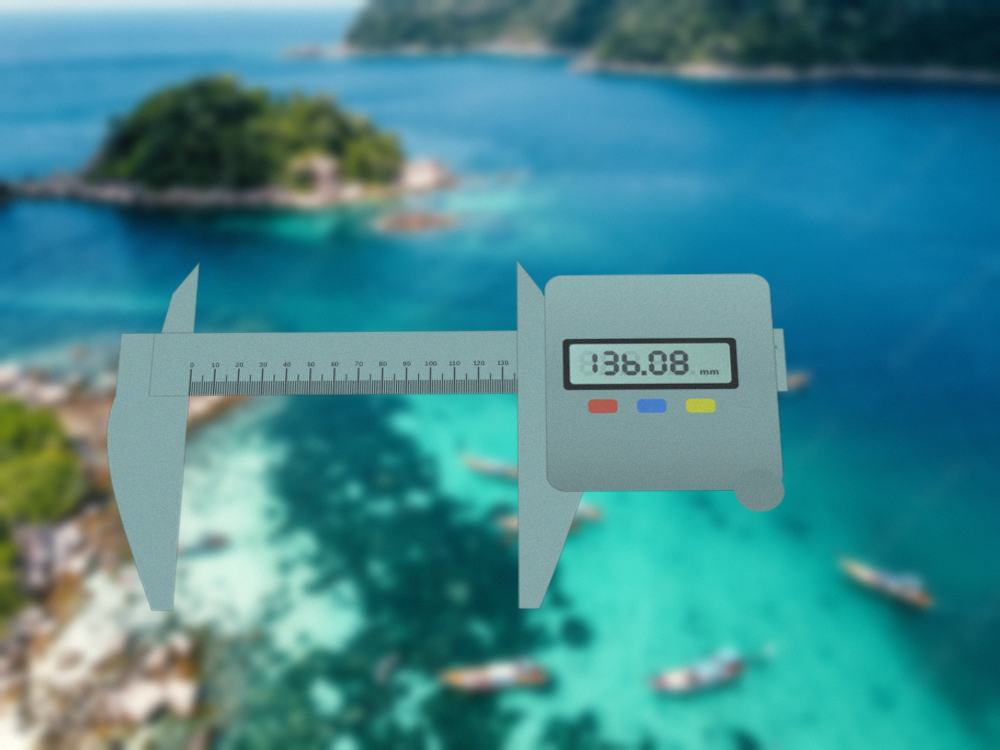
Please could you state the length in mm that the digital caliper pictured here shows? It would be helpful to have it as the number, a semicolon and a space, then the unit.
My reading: 136.08; mm
